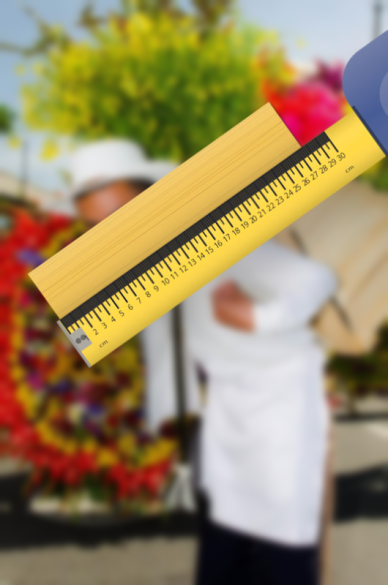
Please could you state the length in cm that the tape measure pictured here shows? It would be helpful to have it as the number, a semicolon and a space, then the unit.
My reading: 27.5; cm
